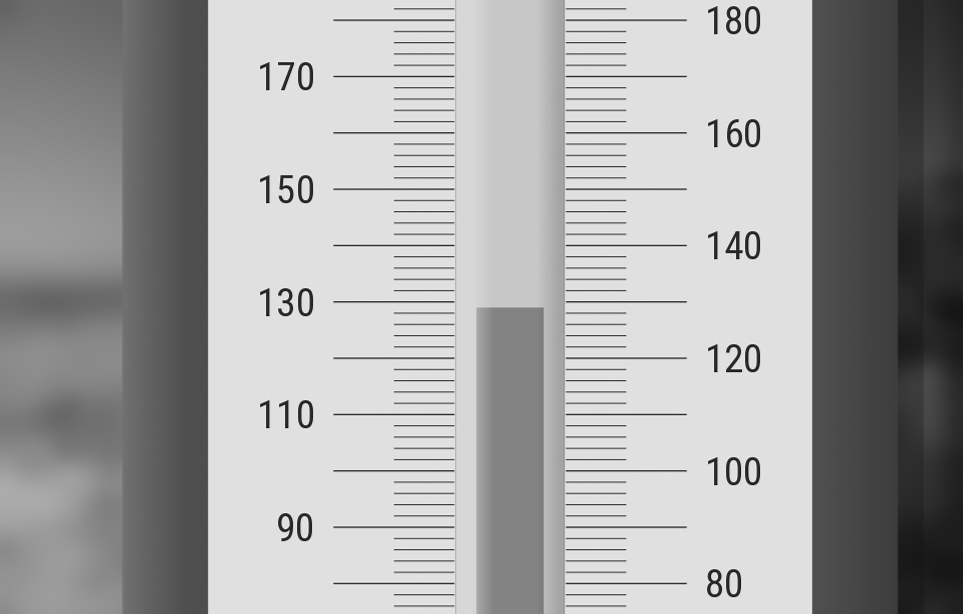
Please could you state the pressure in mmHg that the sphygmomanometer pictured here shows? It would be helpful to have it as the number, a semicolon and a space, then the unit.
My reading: 129; mmHg
